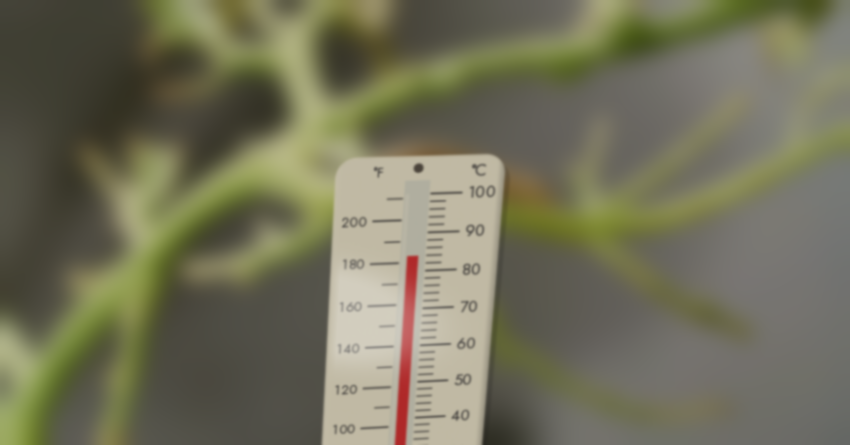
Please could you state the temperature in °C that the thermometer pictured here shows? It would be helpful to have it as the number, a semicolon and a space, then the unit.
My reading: 84; °C
